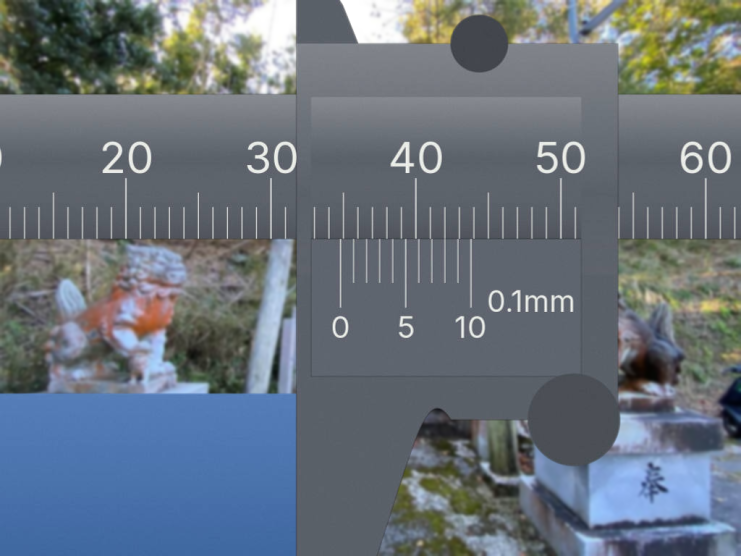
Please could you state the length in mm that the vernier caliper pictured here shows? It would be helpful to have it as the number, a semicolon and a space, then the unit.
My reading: 34.8; mm
